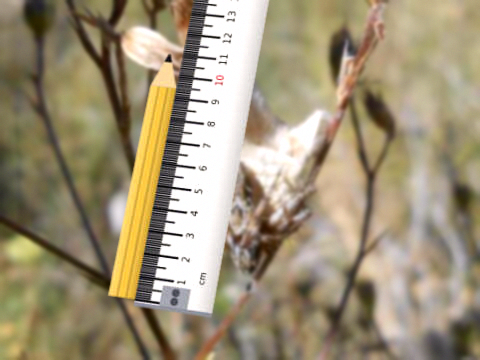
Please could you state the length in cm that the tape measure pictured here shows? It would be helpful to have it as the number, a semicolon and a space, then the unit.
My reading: 11; cm
